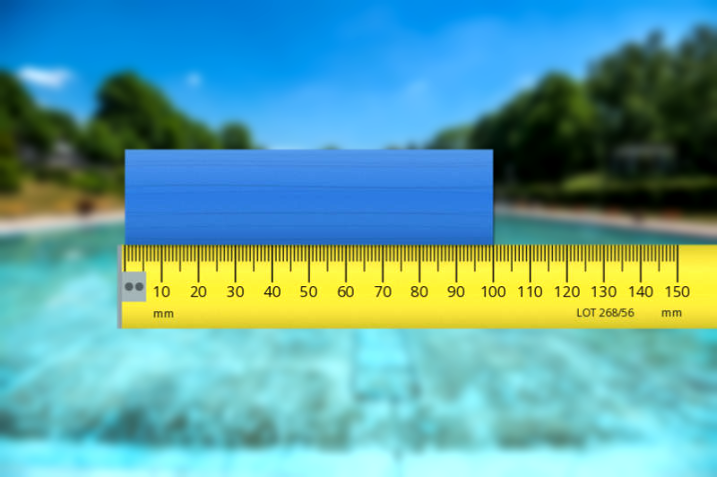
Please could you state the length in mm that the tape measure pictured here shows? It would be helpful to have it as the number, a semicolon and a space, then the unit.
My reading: 100; mm
